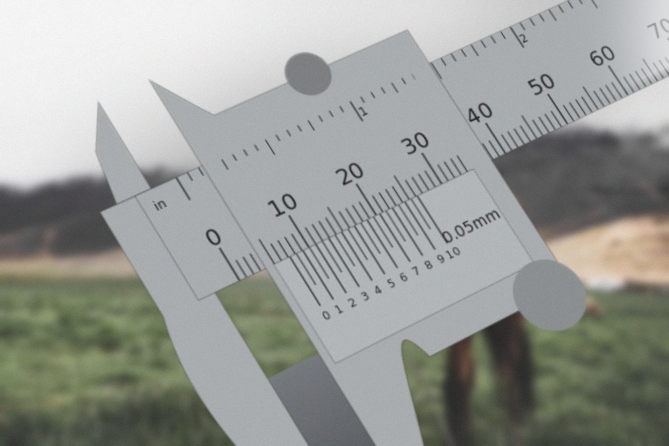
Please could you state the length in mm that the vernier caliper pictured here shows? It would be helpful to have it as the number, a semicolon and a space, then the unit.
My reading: 7.2; mm
